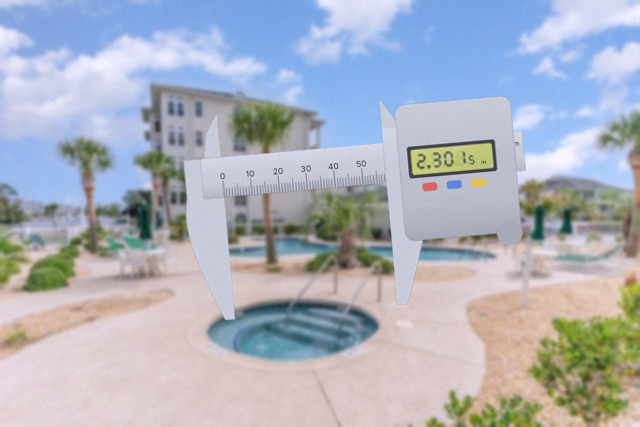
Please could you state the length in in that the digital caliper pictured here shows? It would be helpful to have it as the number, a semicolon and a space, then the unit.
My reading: 2.3015; in
